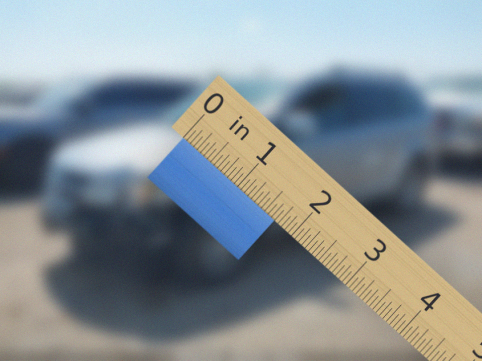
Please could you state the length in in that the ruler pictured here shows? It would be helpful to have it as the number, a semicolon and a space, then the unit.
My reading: 1.6875; in
